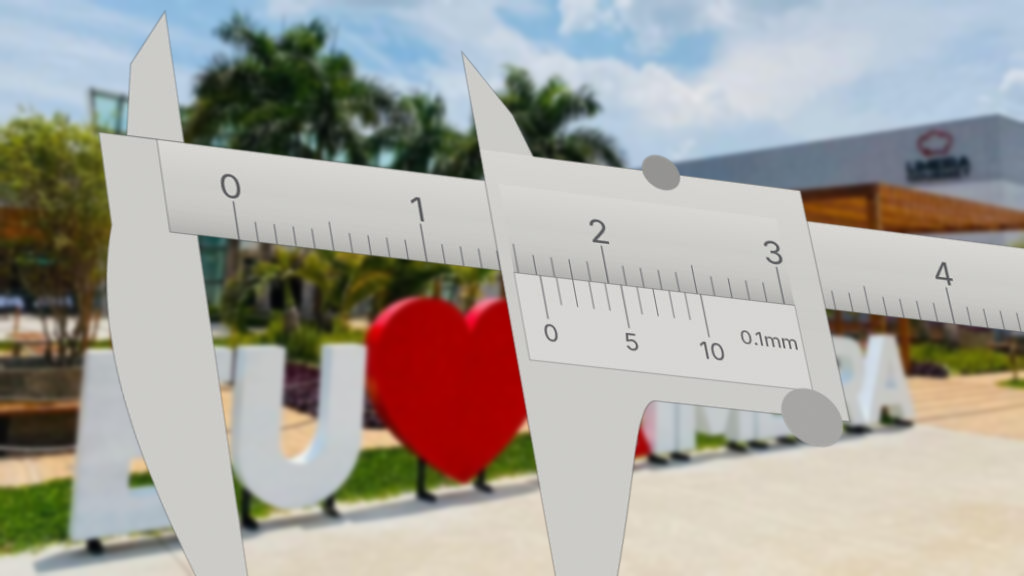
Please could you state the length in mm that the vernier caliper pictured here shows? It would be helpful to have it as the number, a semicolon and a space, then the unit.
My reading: 16.2; mm
